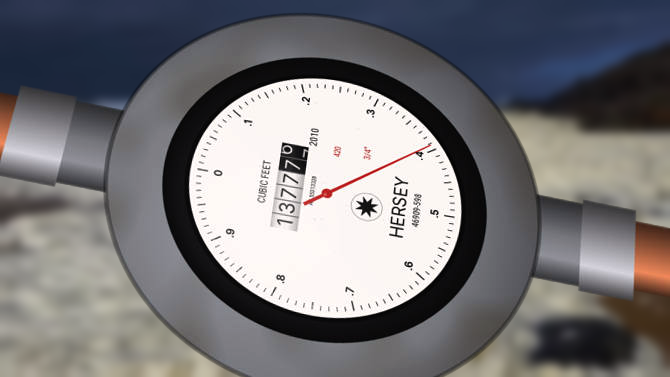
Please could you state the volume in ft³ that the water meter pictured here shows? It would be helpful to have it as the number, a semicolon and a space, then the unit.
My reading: 137776.39; ft³
